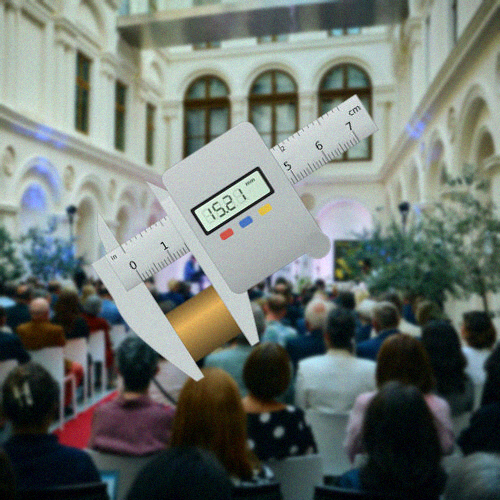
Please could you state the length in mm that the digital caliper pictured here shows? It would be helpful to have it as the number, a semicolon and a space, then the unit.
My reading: 15.21; mm
